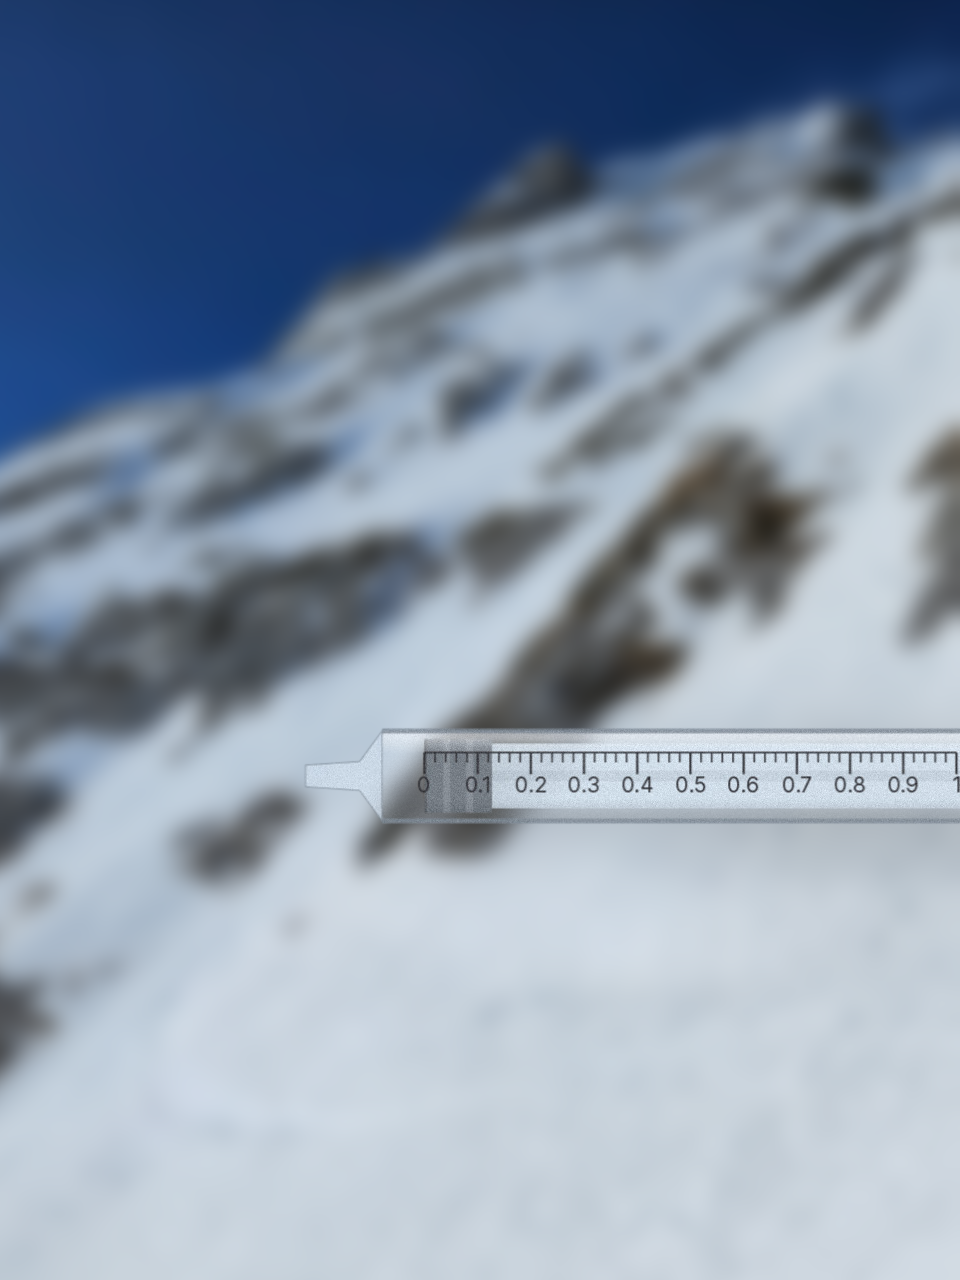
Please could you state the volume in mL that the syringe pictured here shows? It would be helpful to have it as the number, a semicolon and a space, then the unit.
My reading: 0; mL
